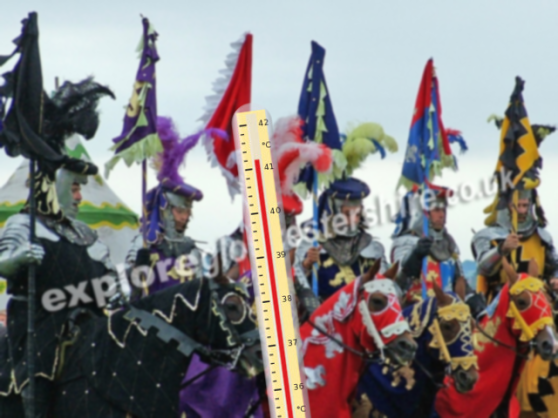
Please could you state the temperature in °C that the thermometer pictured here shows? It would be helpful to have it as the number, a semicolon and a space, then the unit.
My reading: 41.2; °C
